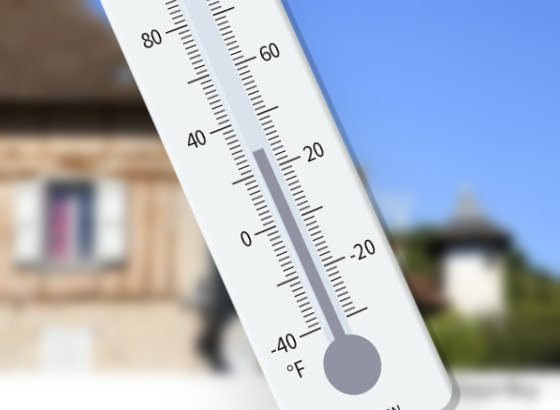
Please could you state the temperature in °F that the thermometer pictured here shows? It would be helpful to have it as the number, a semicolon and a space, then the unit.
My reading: 28; °F
